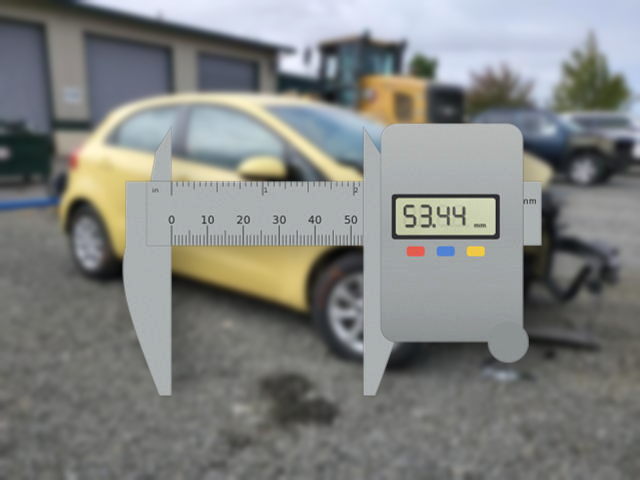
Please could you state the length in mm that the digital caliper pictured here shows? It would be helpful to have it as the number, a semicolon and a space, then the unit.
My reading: 53.44; mm
